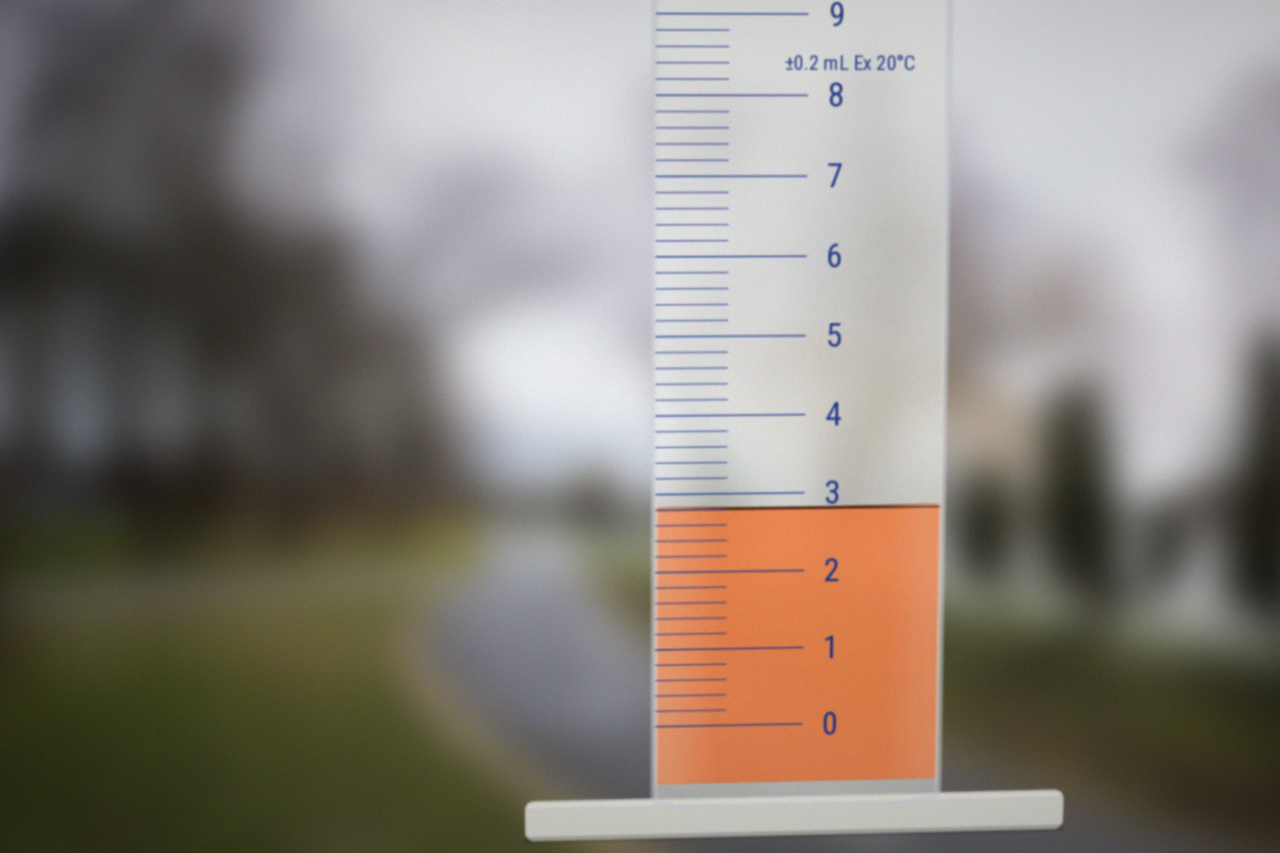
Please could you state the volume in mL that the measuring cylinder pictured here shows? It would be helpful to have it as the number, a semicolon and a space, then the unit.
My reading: 2.8; mL
